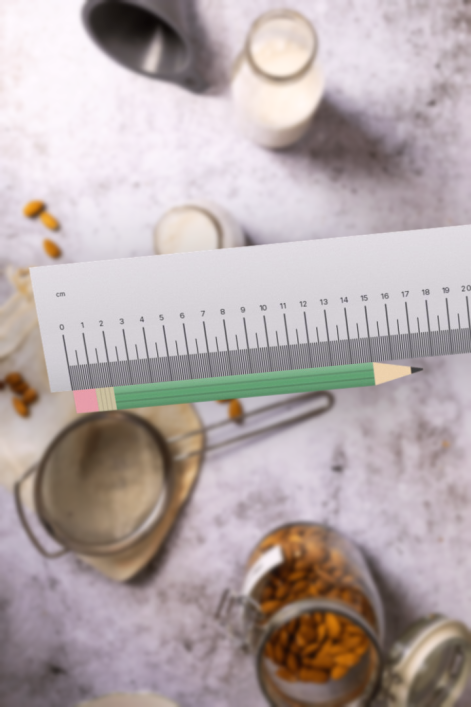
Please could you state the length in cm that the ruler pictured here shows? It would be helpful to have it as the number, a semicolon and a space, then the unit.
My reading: 17.5; cm
